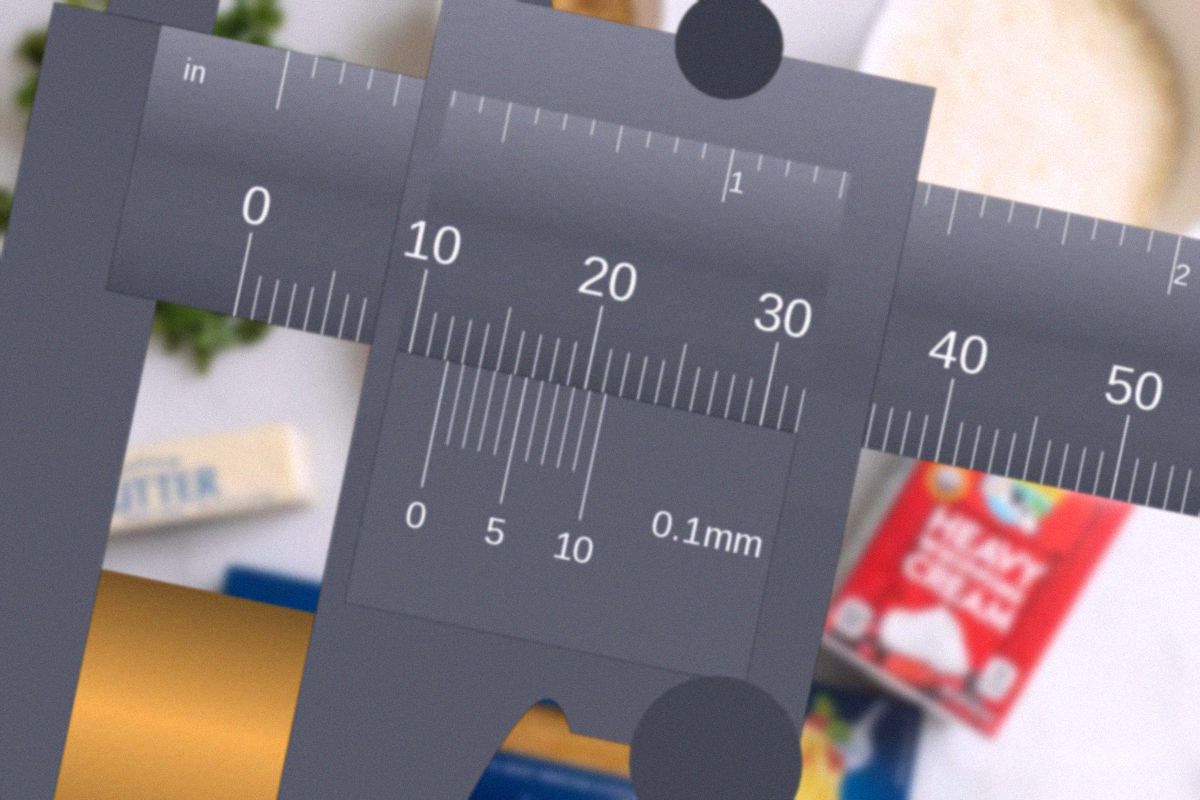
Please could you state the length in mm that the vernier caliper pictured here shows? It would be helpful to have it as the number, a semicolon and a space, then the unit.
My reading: 12.2; mm
